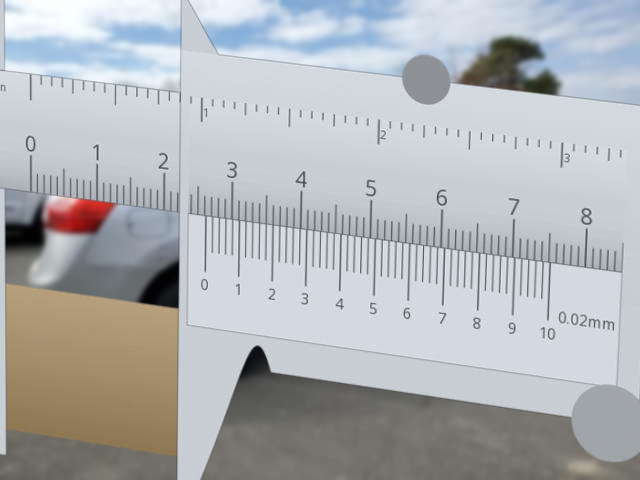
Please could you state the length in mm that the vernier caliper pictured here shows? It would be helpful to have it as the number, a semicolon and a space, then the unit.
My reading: 26.2; mm
